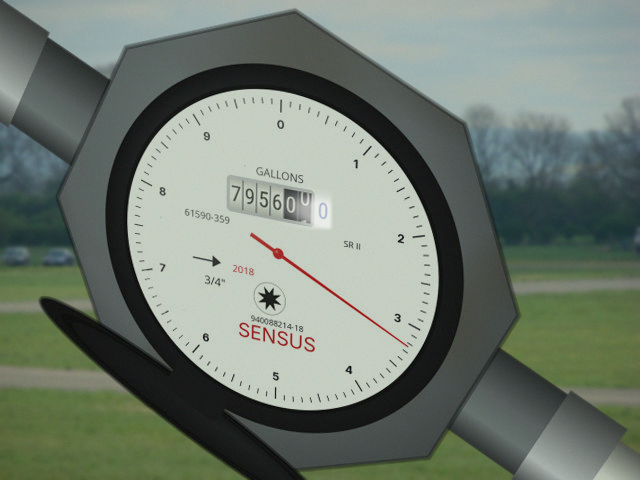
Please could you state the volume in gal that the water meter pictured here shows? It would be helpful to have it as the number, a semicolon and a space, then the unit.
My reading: 7956003.2; gal
